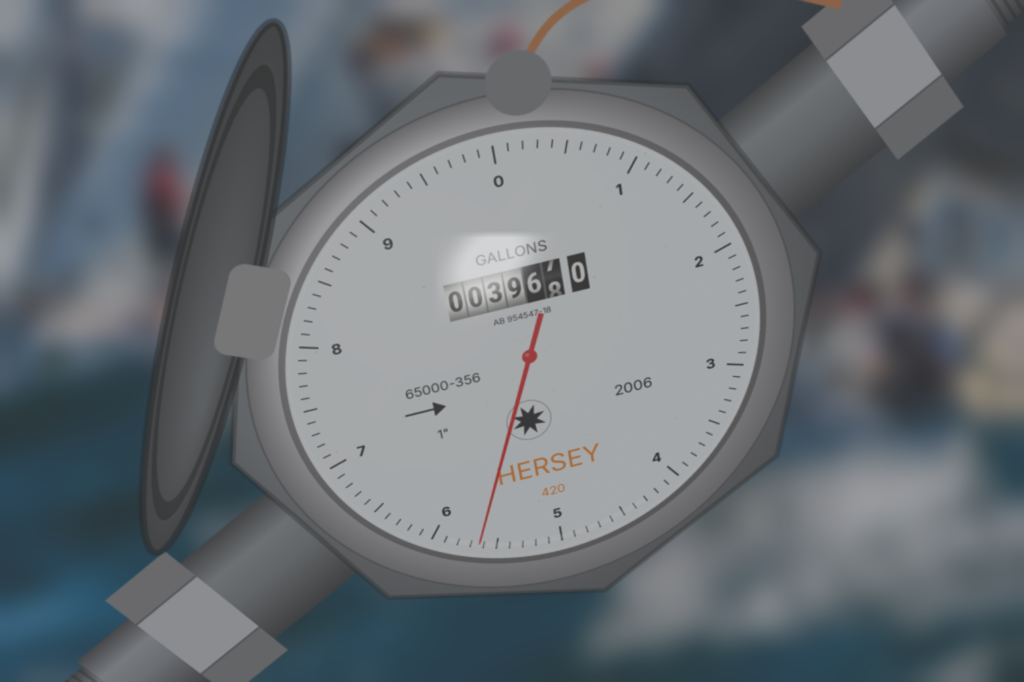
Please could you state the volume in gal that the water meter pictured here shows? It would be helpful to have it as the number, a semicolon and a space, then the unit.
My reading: 39675.6; gal
